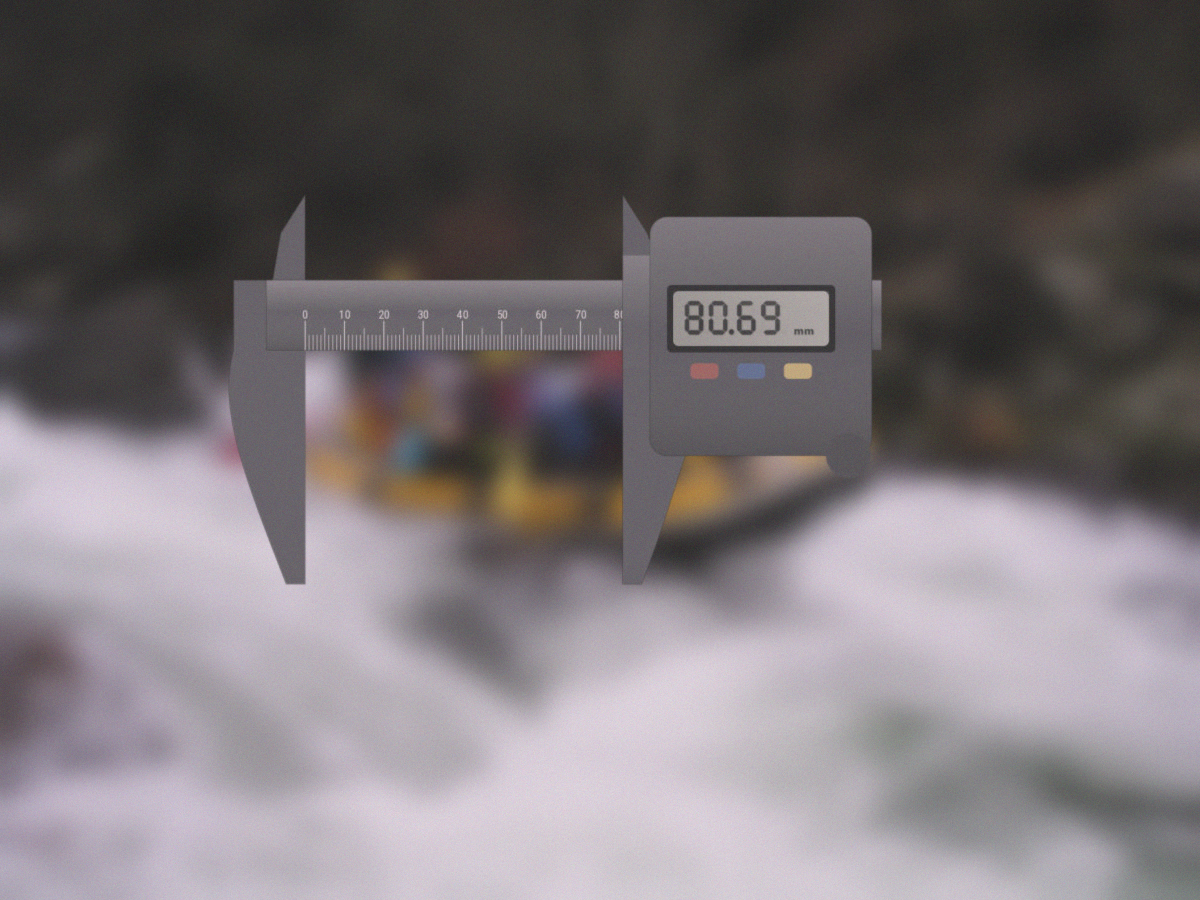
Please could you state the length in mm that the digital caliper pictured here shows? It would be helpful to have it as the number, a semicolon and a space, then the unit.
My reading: 80.69; mm
